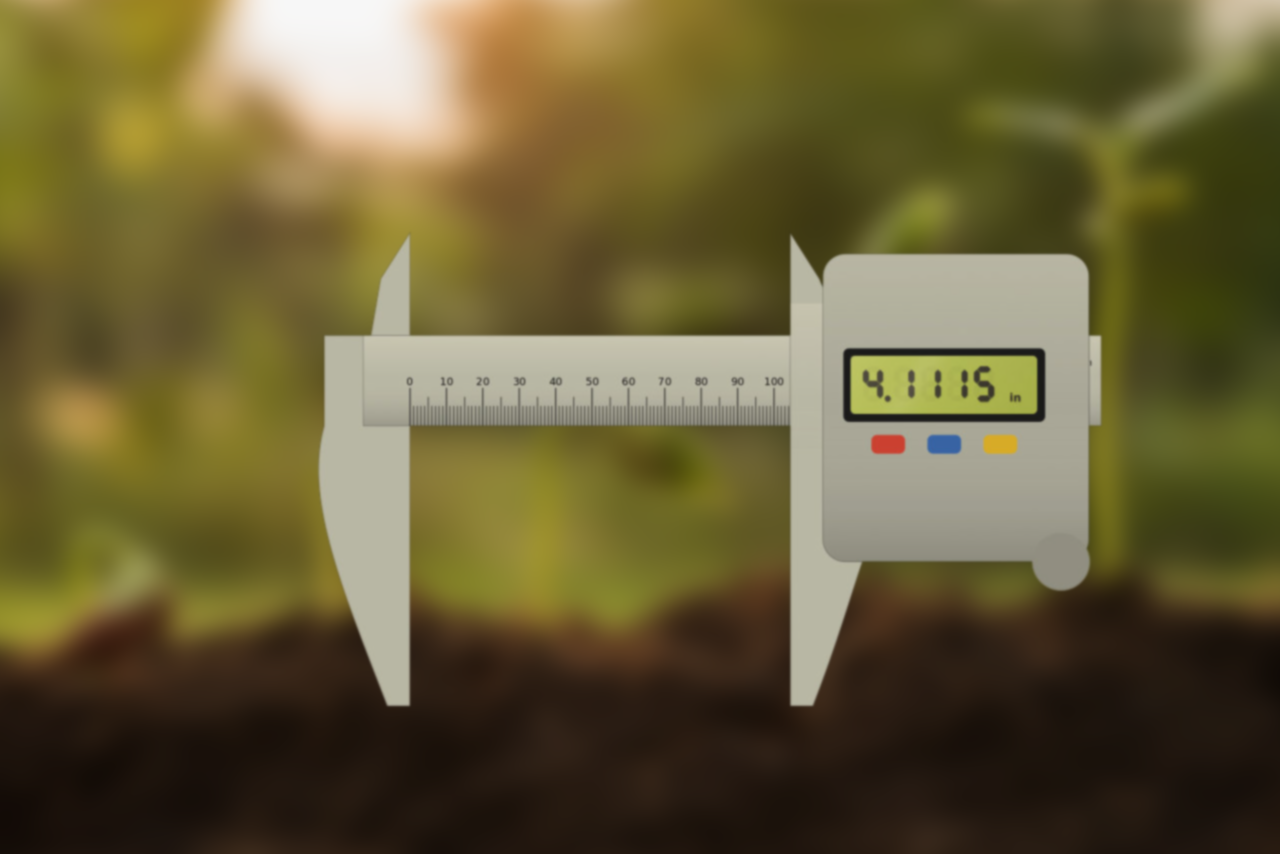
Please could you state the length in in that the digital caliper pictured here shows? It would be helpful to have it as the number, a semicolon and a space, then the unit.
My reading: 4.1115; in
